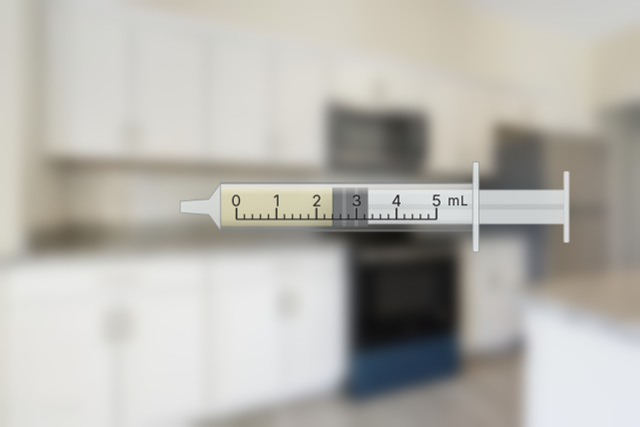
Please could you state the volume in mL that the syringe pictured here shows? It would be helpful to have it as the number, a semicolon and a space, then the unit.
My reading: 2.4; mL
